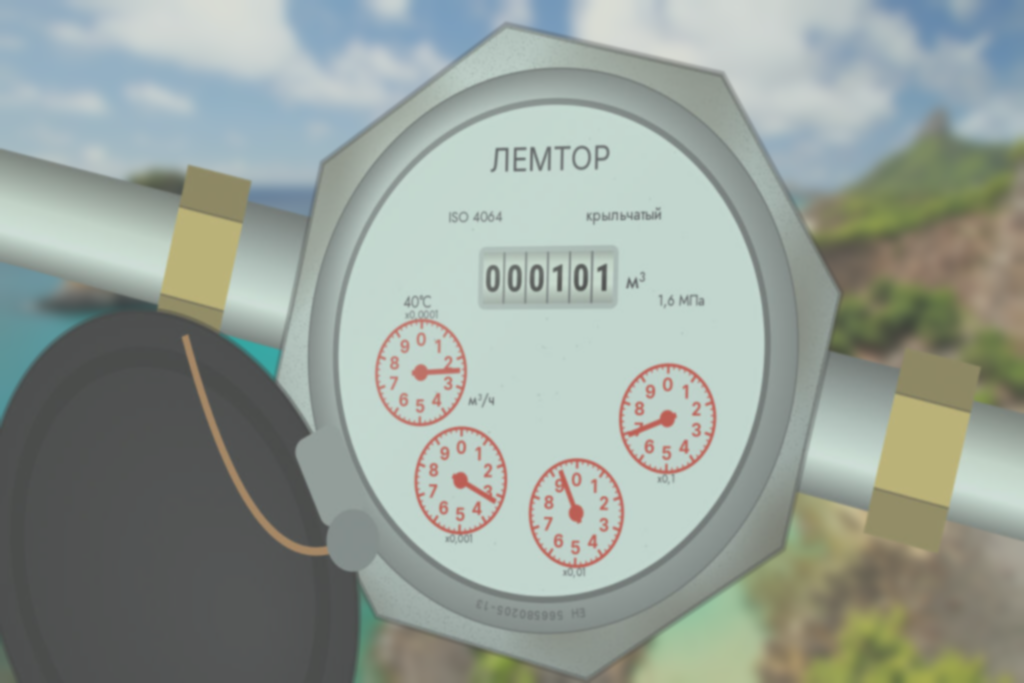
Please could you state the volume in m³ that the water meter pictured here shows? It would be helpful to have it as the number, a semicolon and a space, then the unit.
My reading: 101.6932; m³
